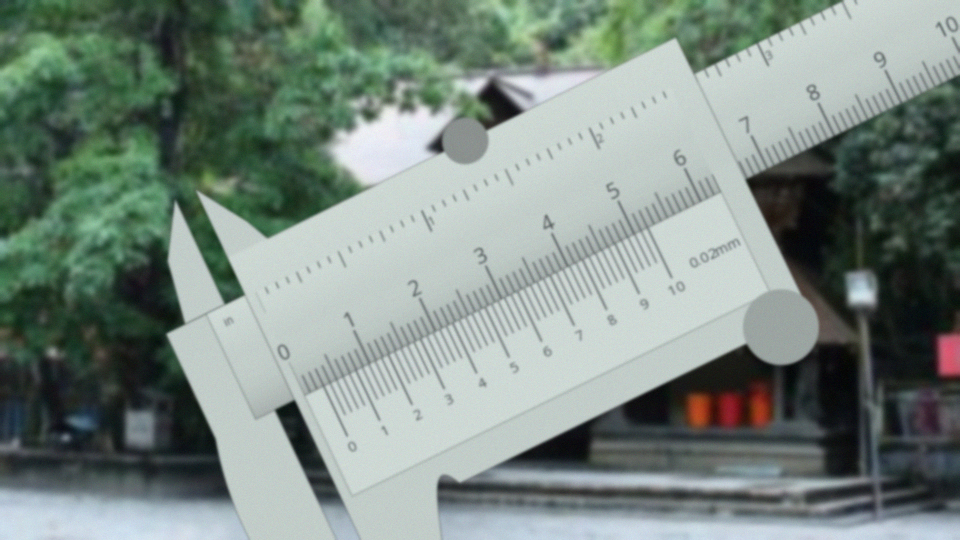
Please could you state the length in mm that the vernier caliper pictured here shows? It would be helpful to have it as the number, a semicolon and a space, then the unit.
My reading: 3.0; mm
